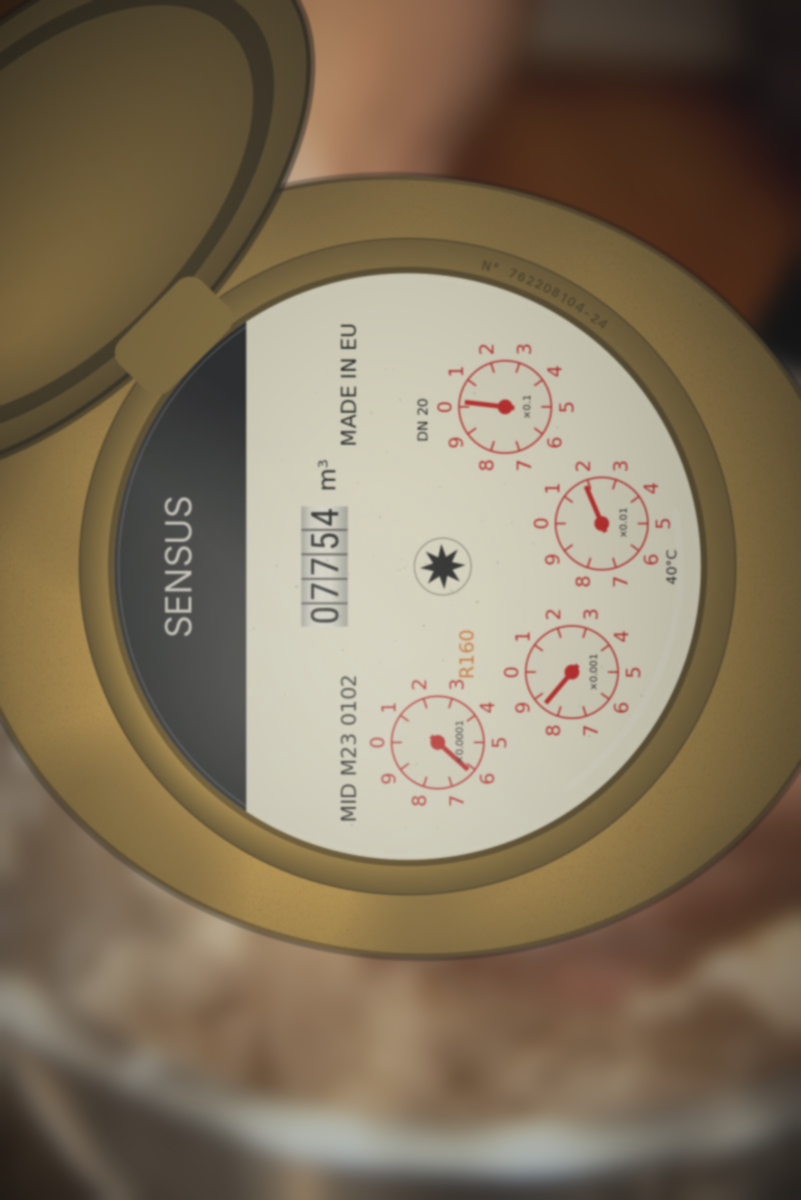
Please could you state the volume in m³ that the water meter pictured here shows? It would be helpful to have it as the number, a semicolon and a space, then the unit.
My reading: 7754.0186; m³
